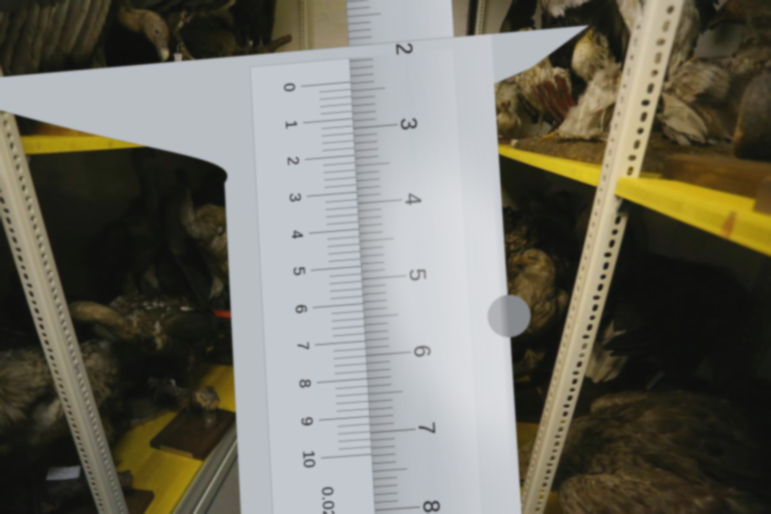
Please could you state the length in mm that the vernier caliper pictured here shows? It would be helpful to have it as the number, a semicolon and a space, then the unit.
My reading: 23.8; mm
